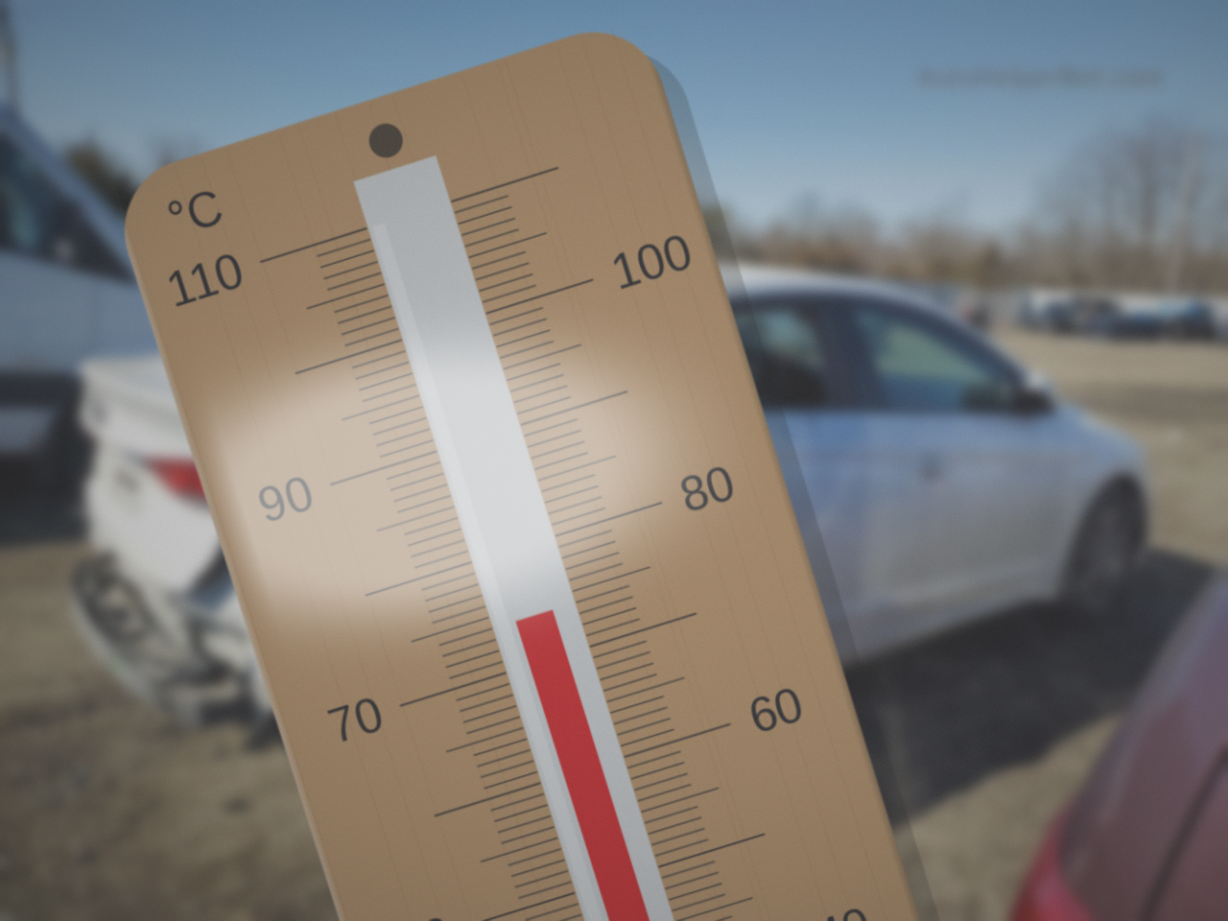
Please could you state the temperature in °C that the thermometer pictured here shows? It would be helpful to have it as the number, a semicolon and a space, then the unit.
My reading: 74; °C
